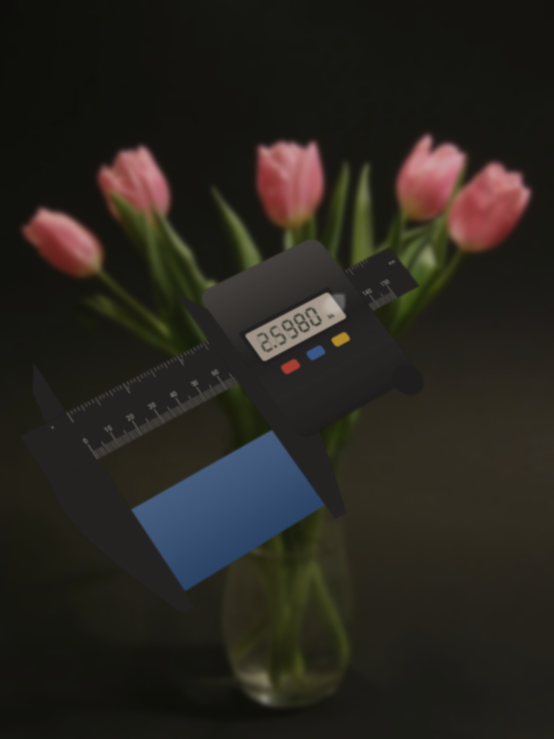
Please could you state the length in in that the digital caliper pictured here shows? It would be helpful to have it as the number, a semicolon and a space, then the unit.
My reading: 2.5980; in
